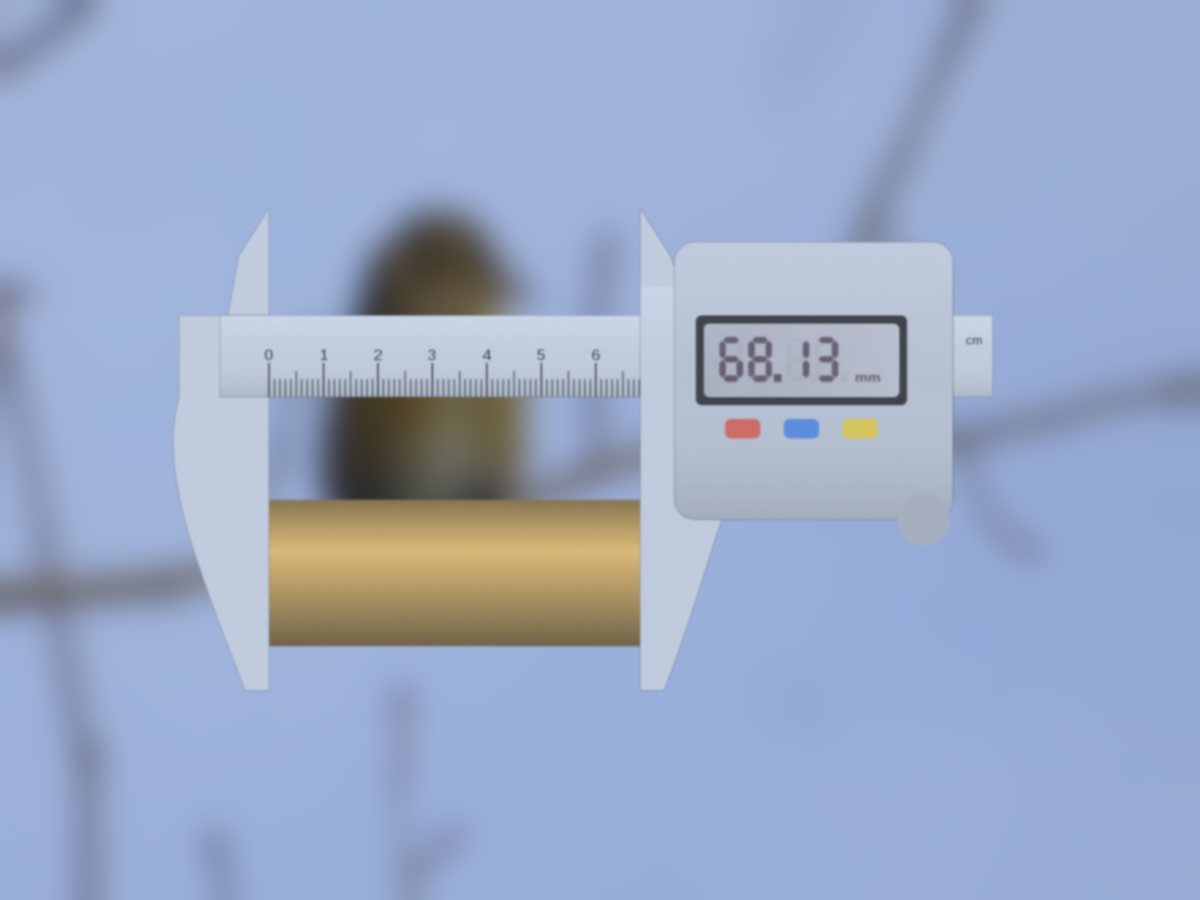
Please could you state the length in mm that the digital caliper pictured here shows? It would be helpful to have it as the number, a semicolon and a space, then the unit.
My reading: 68.13; mm
